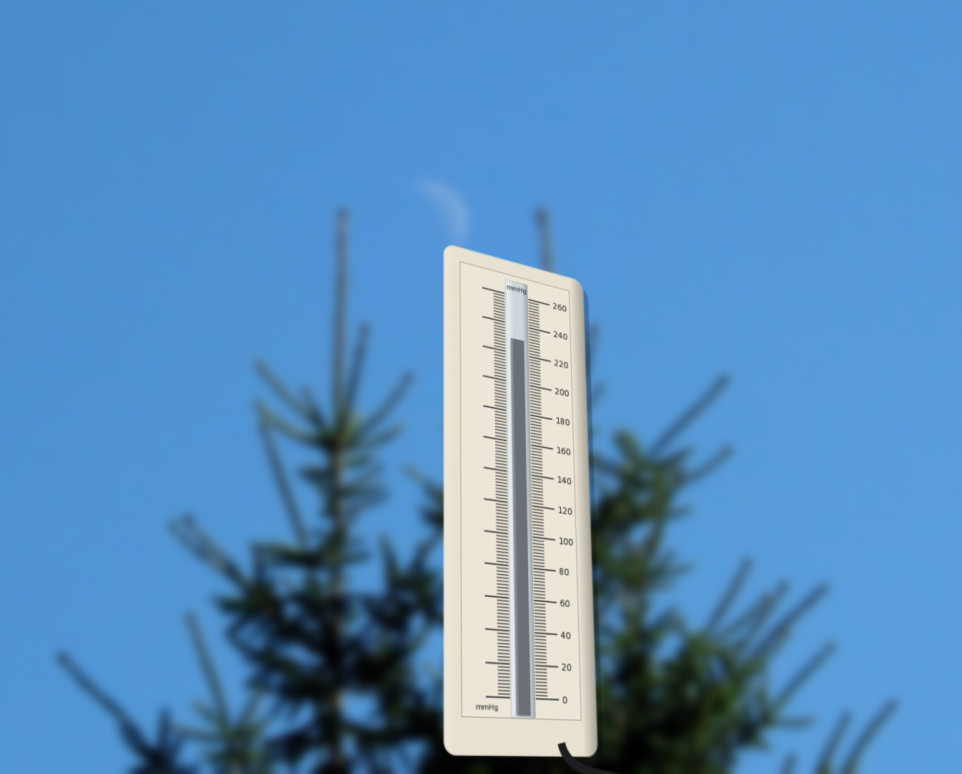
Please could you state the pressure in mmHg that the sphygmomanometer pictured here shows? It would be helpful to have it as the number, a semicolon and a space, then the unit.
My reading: 230; mmHg
